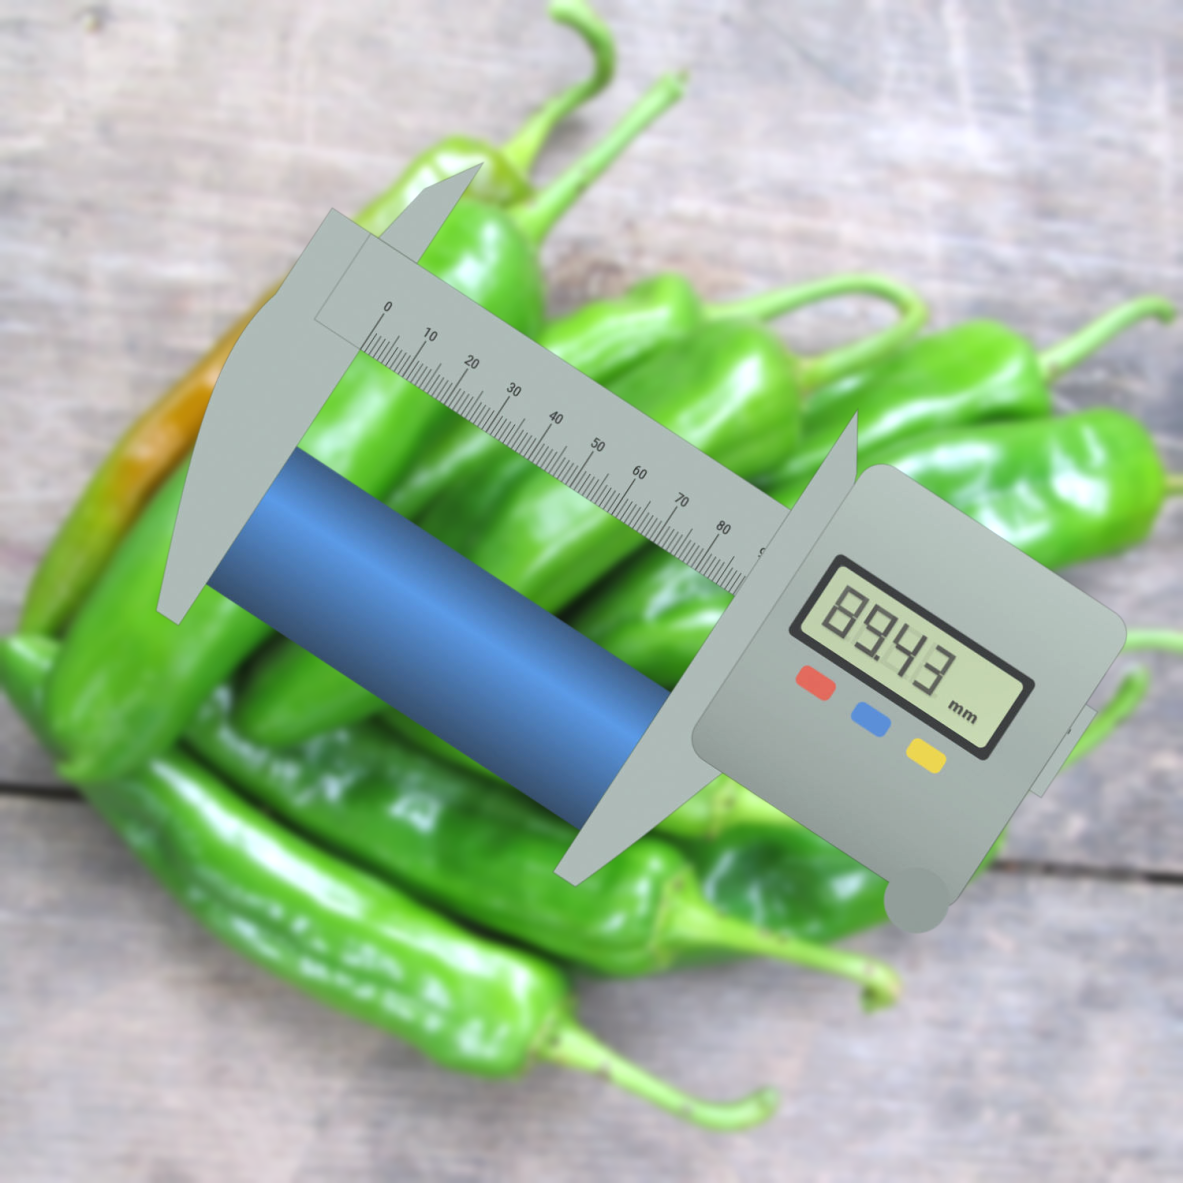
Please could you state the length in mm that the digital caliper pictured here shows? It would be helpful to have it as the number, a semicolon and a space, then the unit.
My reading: 89.43; mm
